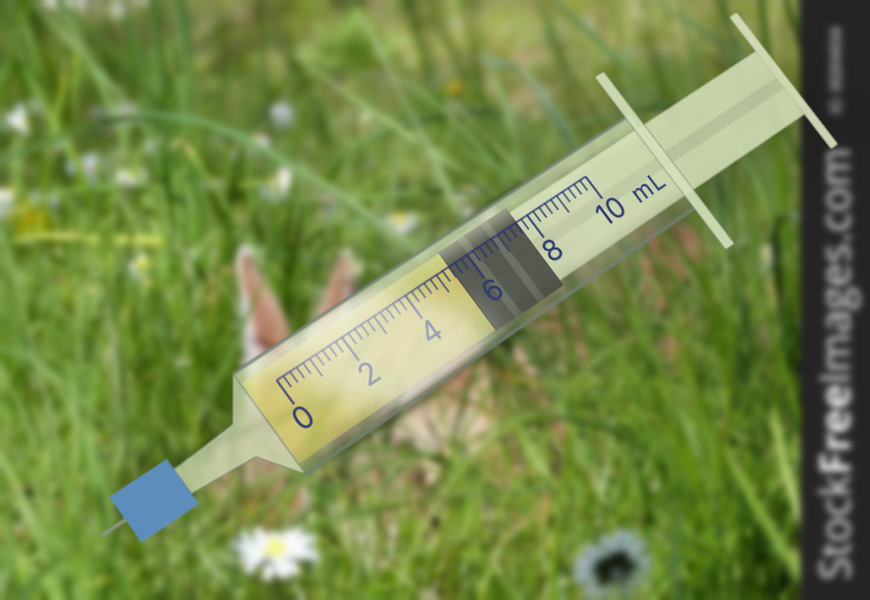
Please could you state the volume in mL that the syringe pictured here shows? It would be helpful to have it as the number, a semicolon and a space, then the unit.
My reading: 5.4; mL
